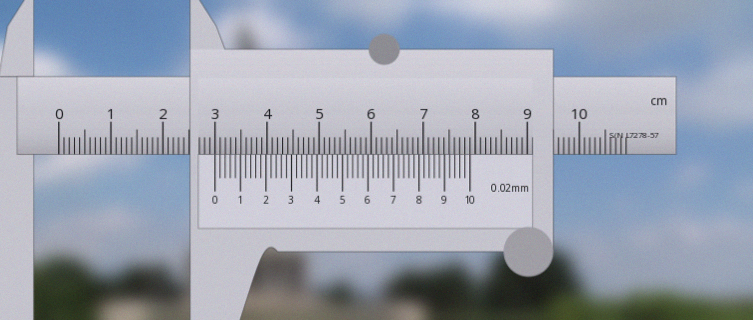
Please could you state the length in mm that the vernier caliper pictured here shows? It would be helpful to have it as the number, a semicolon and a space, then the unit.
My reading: 30.0; mm
